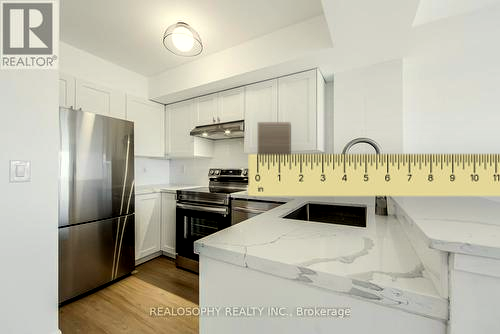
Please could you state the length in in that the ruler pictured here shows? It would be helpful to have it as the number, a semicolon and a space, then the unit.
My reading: 1.5; in
